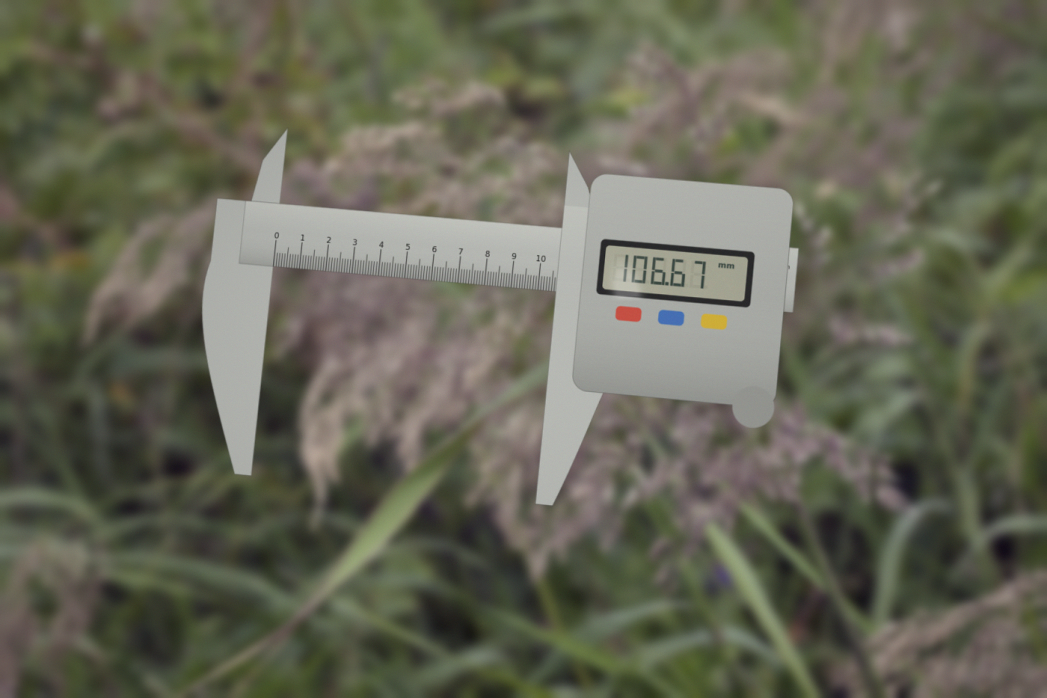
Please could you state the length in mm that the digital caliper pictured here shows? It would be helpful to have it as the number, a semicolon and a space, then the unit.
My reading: 106.67; mm
